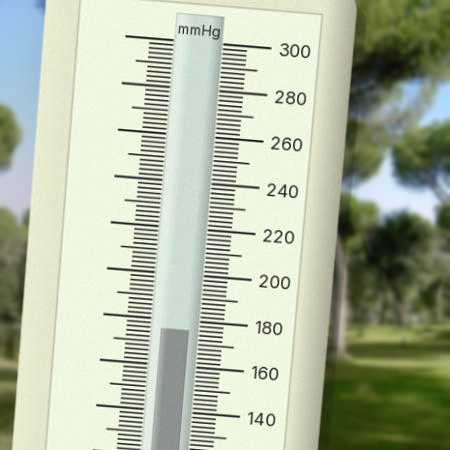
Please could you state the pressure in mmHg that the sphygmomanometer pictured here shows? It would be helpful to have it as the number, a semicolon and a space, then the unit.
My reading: 176; mmHg
